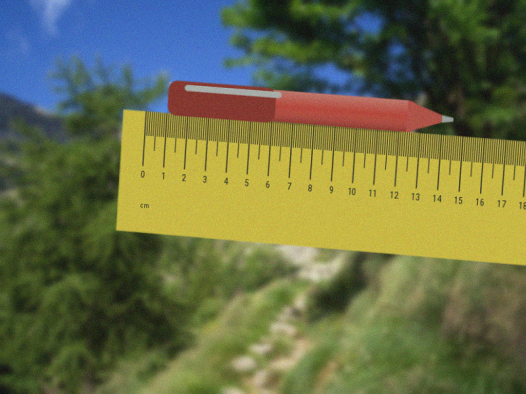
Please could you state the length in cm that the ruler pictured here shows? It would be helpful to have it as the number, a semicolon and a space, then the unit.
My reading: 13.5; cm
